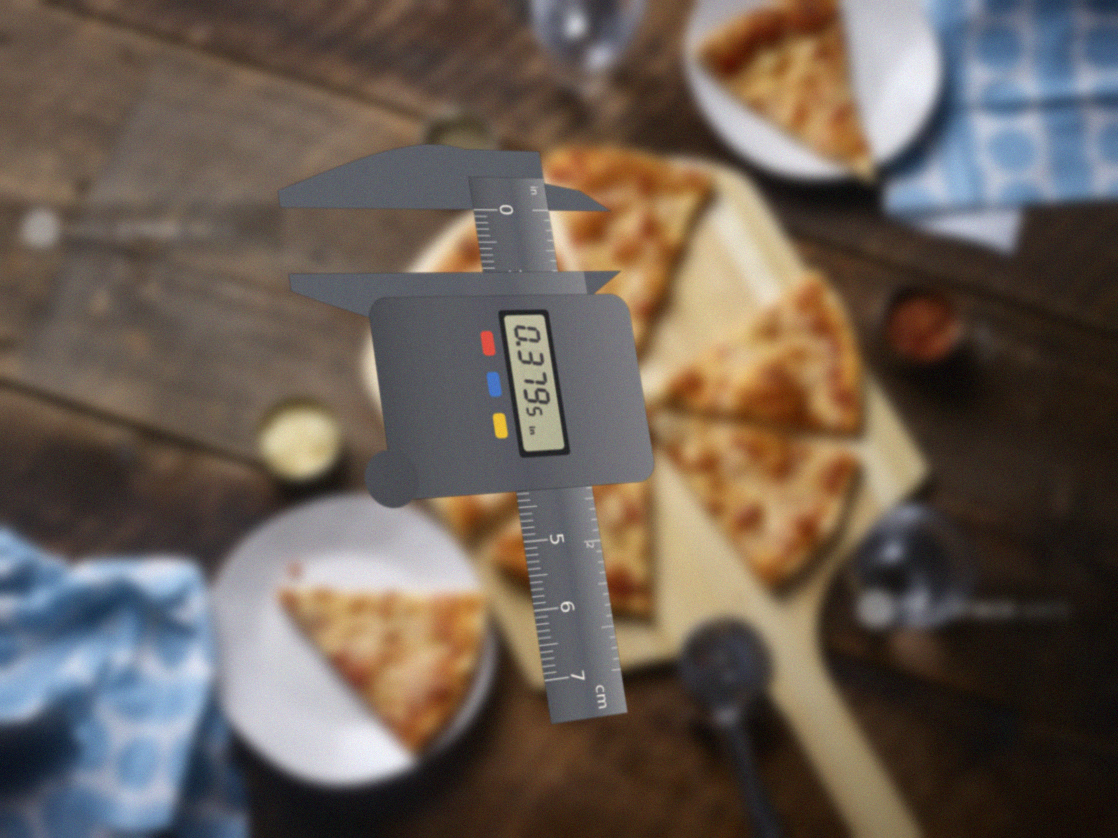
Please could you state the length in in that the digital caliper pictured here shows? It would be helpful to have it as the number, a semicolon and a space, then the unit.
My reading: 0.3795; in
